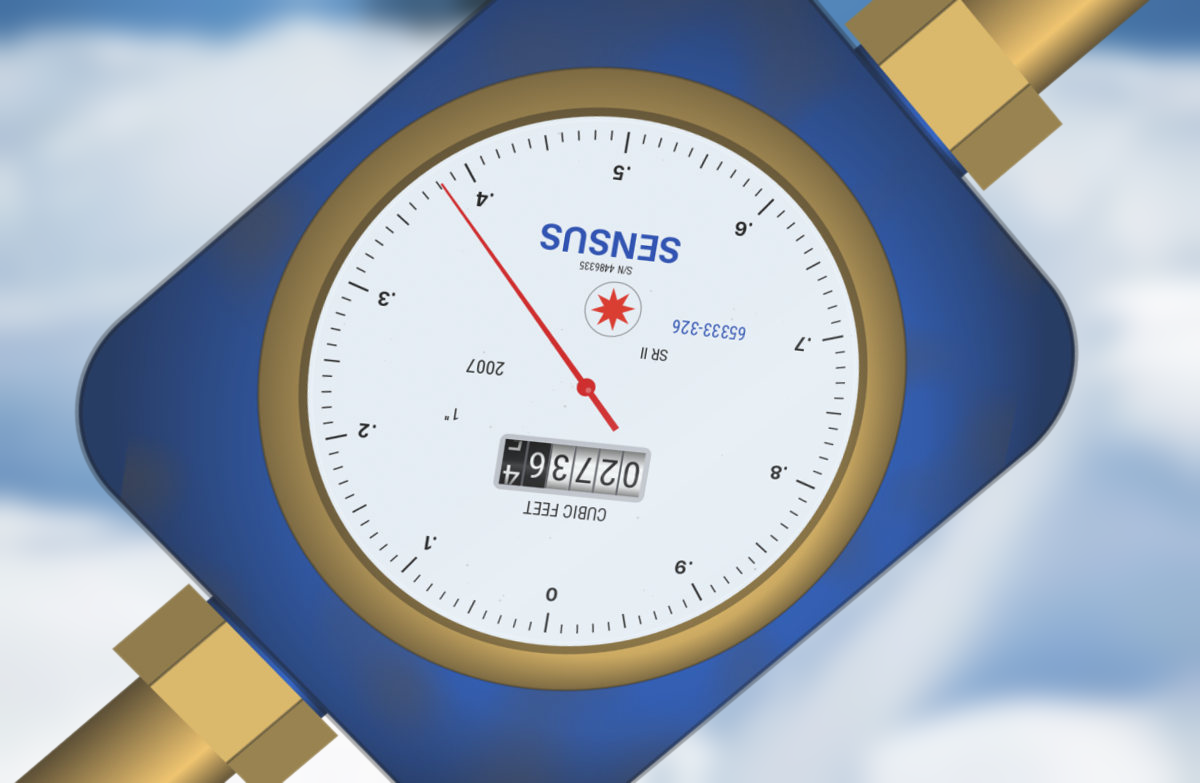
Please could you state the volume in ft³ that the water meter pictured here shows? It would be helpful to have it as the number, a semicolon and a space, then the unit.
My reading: 27364.38; ft³
